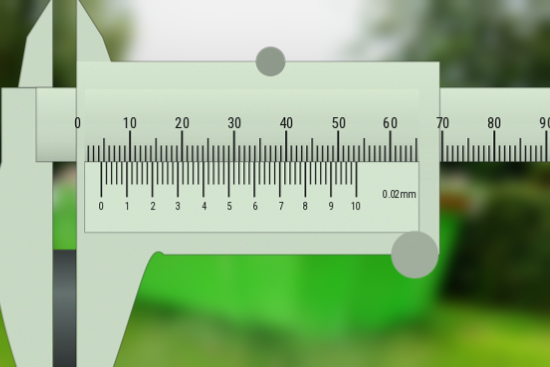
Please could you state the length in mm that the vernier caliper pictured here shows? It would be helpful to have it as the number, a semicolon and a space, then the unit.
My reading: 4.5; mm
